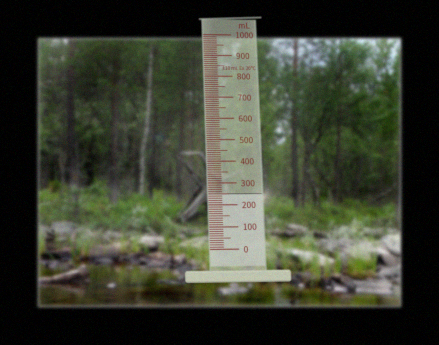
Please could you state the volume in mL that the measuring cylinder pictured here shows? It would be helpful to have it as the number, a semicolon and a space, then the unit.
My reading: 250; mL
